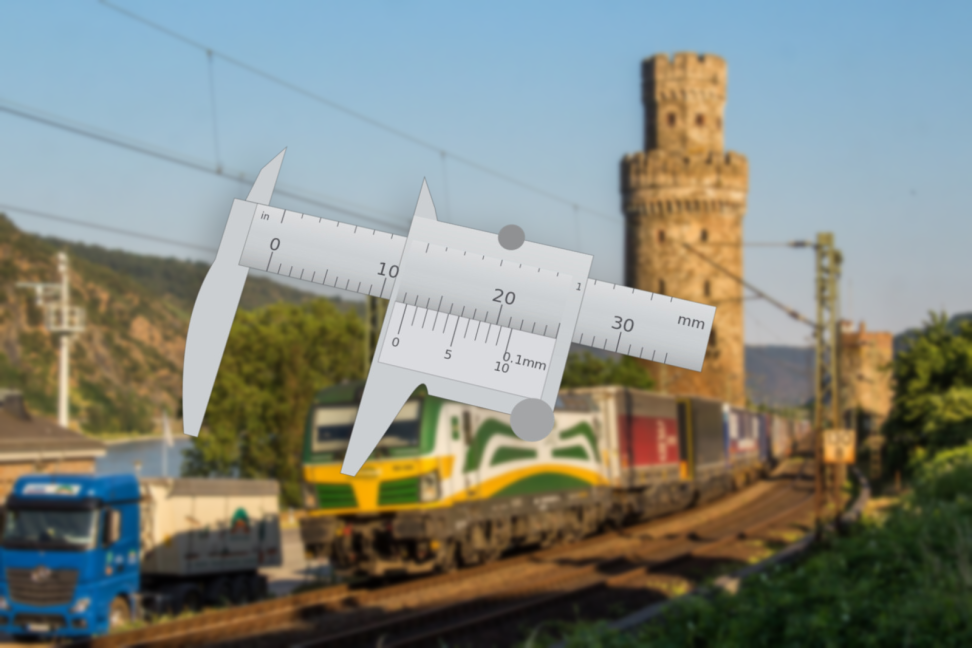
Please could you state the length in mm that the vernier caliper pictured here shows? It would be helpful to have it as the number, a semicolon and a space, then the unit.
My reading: 12.3; mm
